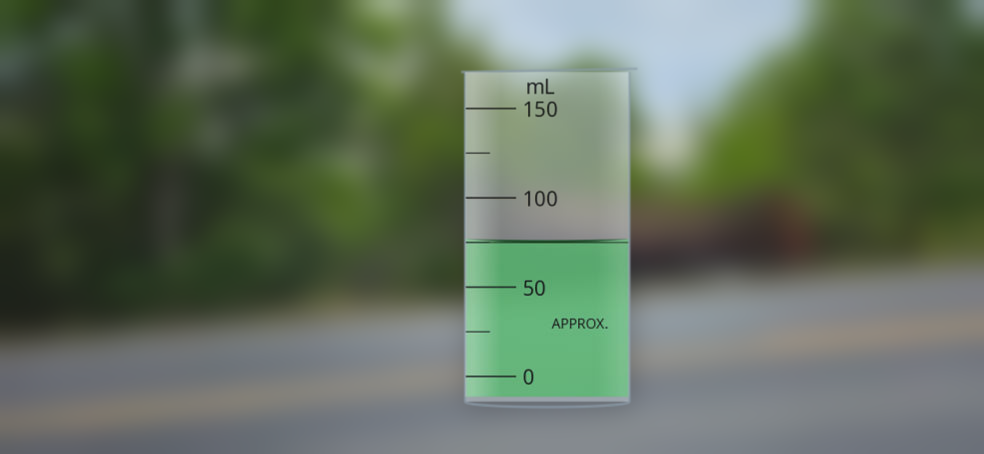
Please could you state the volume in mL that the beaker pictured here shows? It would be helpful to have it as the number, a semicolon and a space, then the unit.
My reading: 75; mL
